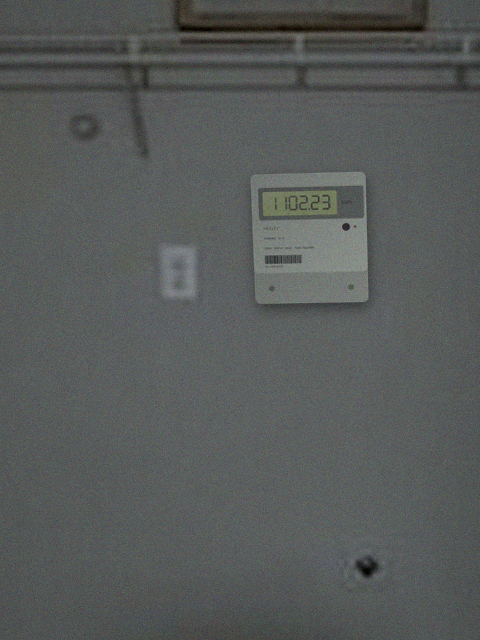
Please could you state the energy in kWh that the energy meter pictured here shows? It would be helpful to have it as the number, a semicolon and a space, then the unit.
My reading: 1102.23; kWh
